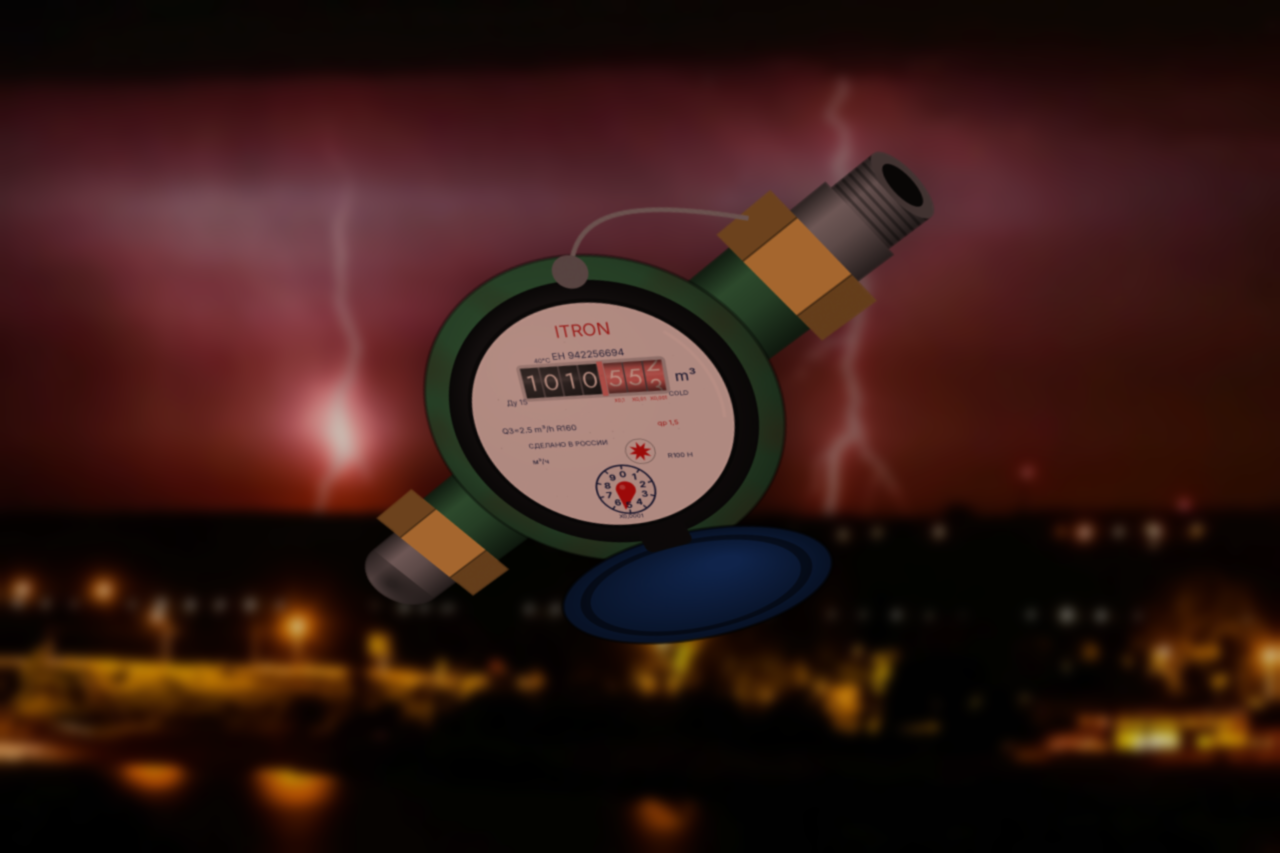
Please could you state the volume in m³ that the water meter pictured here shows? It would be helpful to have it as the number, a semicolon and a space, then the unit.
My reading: 1010.5525; m³
